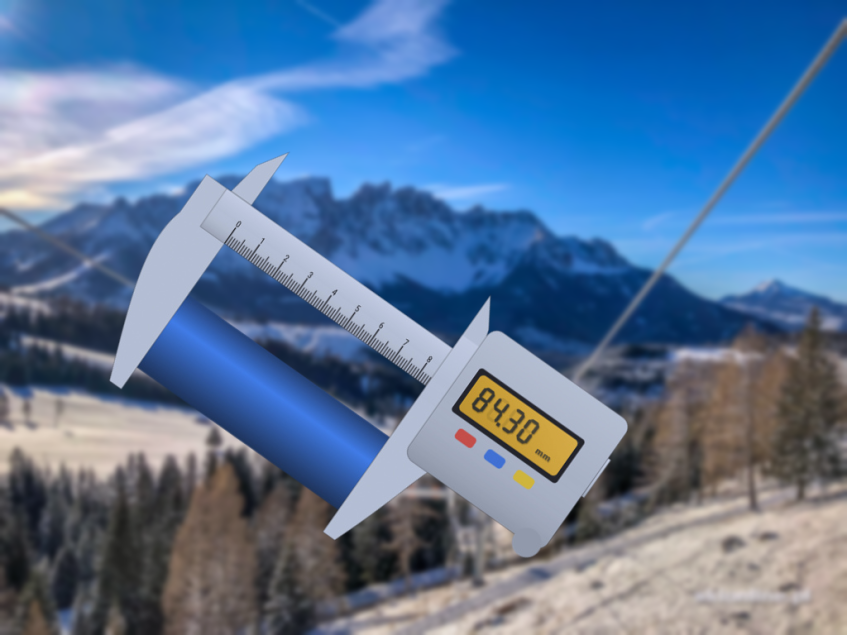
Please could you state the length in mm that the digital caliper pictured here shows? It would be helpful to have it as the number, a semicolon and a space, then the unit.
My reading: 84.30; mm
